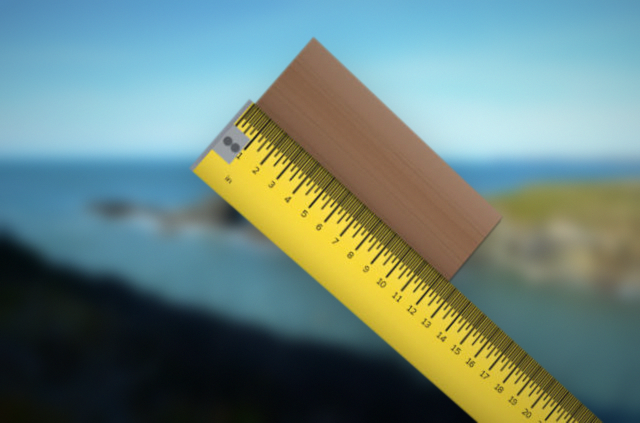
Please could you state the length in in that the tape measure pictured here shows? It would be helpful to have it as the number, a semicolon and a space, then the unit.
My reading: 12.5; in
